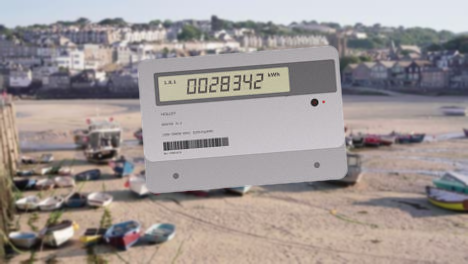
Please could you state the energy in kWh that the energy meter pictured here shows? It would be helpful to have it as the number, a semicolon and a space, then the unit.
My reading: 28342; kWh
